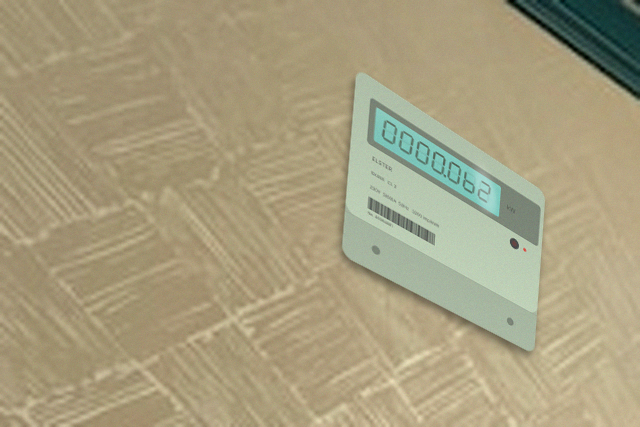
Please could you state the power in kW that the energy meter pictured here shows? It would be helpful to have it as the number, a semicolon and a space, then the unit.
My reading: 0.062; kW
